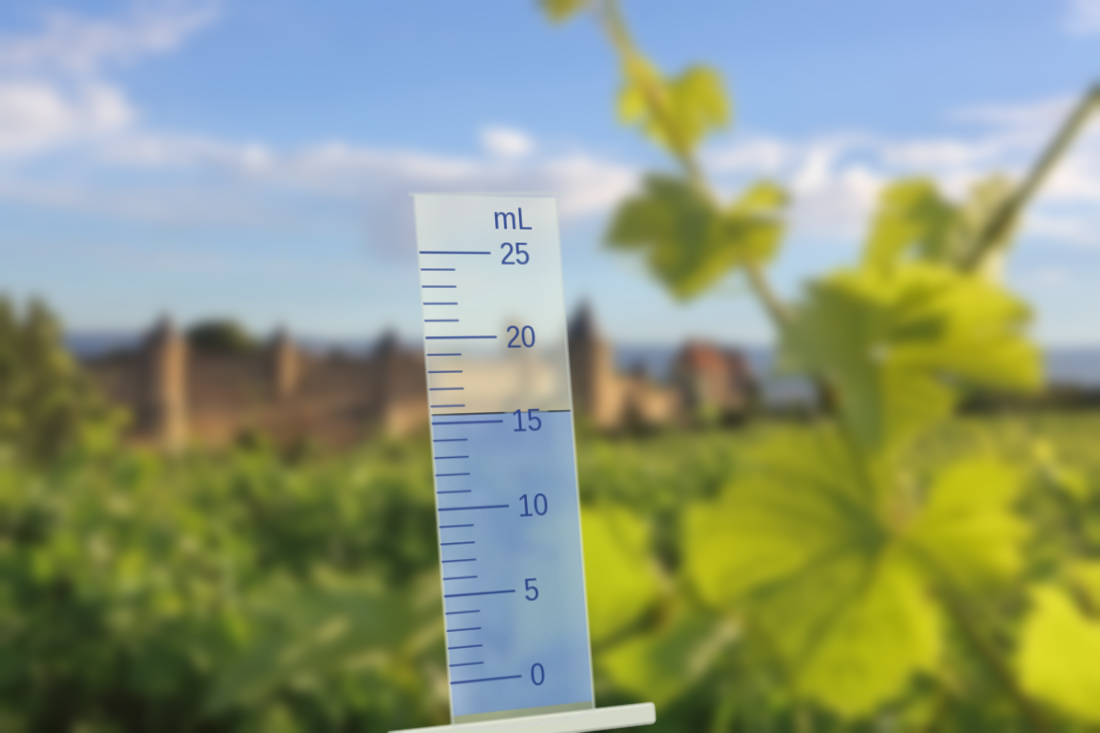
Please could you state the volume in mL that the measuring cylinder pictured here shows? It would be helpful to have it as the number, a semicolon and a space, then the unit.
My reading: 15.5; mL
